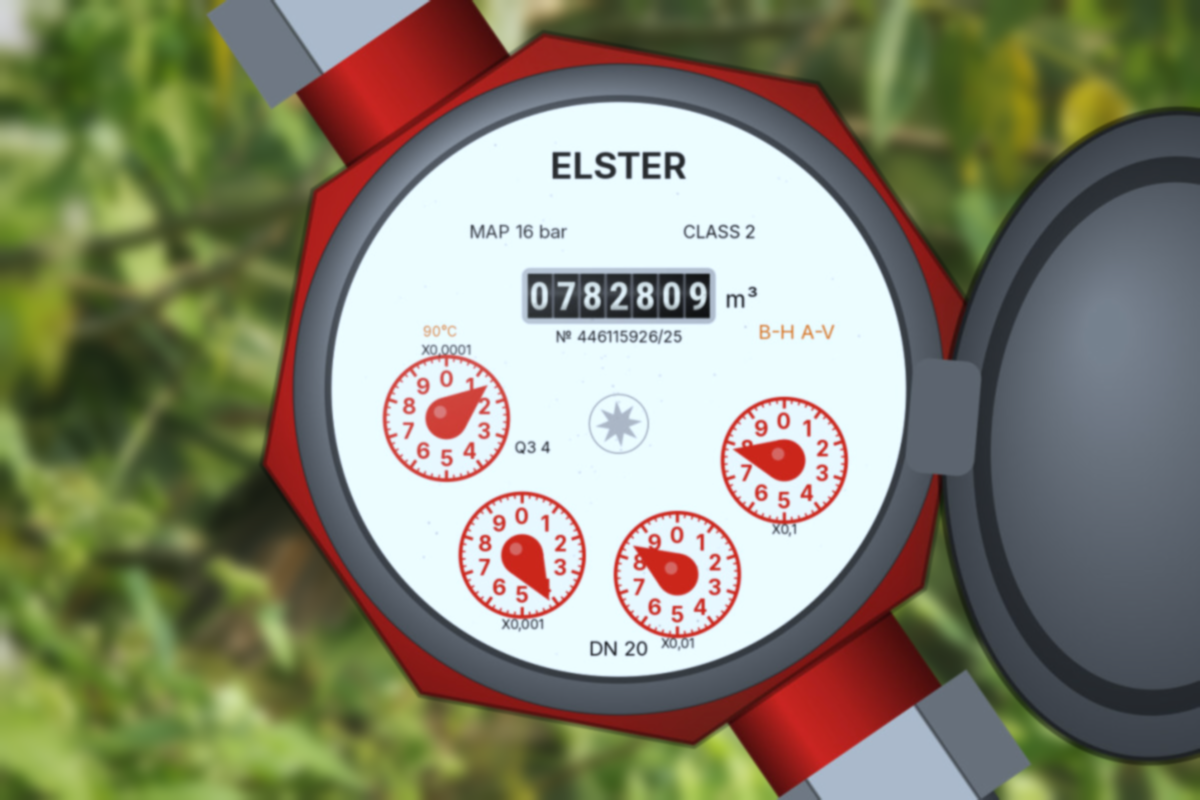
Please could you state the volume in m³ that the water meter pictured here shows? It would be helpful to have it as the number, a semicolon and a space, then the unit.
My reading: 782809.7841; m³
